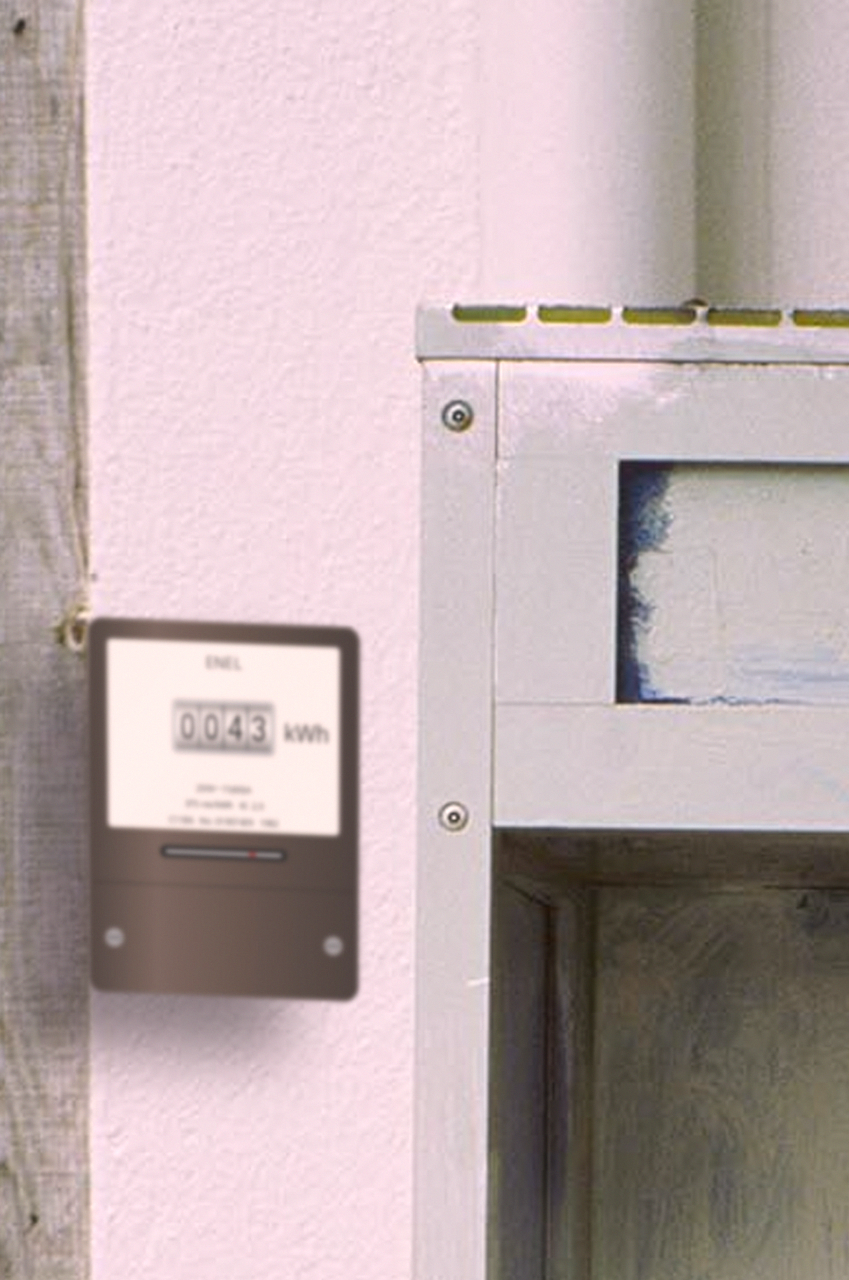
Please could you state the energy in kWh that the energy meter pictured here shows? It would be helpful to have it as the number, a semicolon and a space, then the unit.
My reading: 43; kWh
